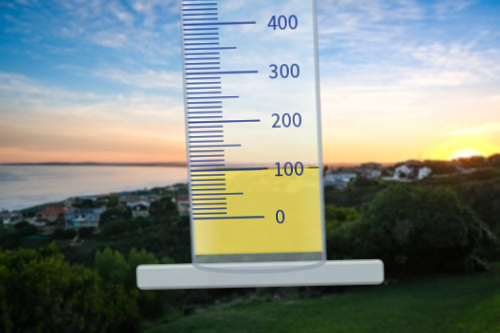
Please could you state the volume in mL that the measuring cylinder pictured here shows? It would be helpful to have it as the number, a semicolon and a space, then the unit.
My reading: 100; mL
